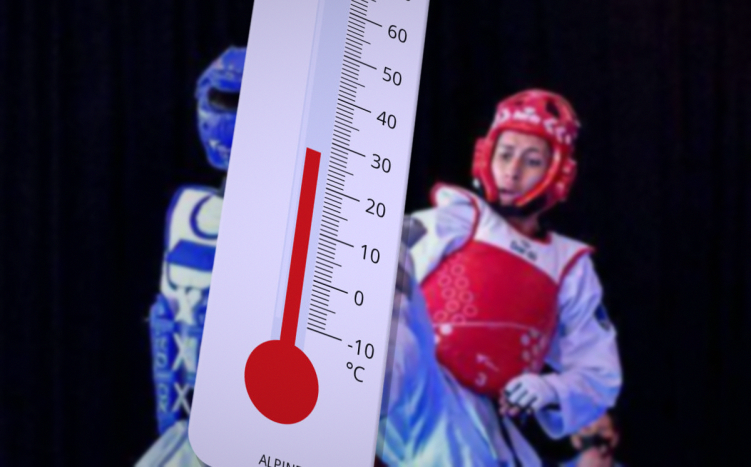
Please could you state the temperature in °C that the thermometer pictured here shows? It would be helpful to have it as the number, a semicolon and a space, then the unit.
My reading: 27; °C
